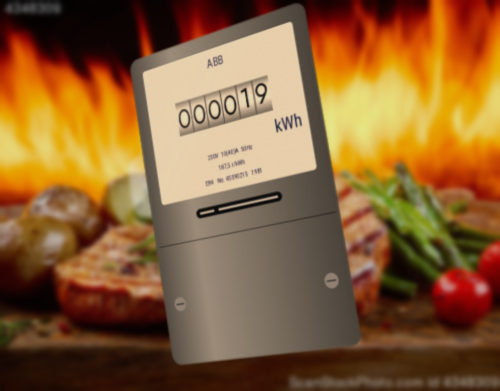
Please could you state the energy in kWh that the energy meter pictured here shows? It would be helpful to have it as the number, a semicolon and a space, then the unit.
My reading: 19; kWh
